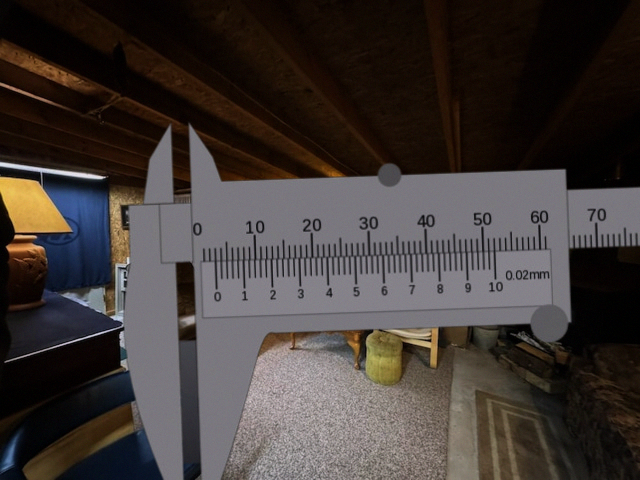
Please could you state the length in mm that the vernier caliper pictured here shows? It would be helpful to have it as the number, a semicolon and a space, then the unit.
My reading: 3.0; mm
